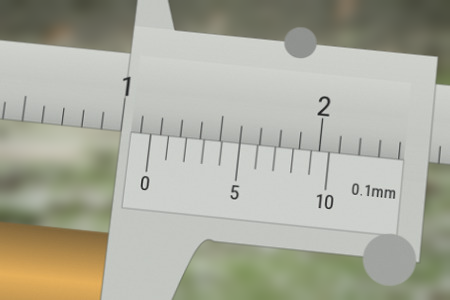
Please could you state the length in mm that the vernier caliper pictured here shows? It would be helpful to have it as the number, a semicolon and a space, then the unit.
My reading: 11.5; mm
